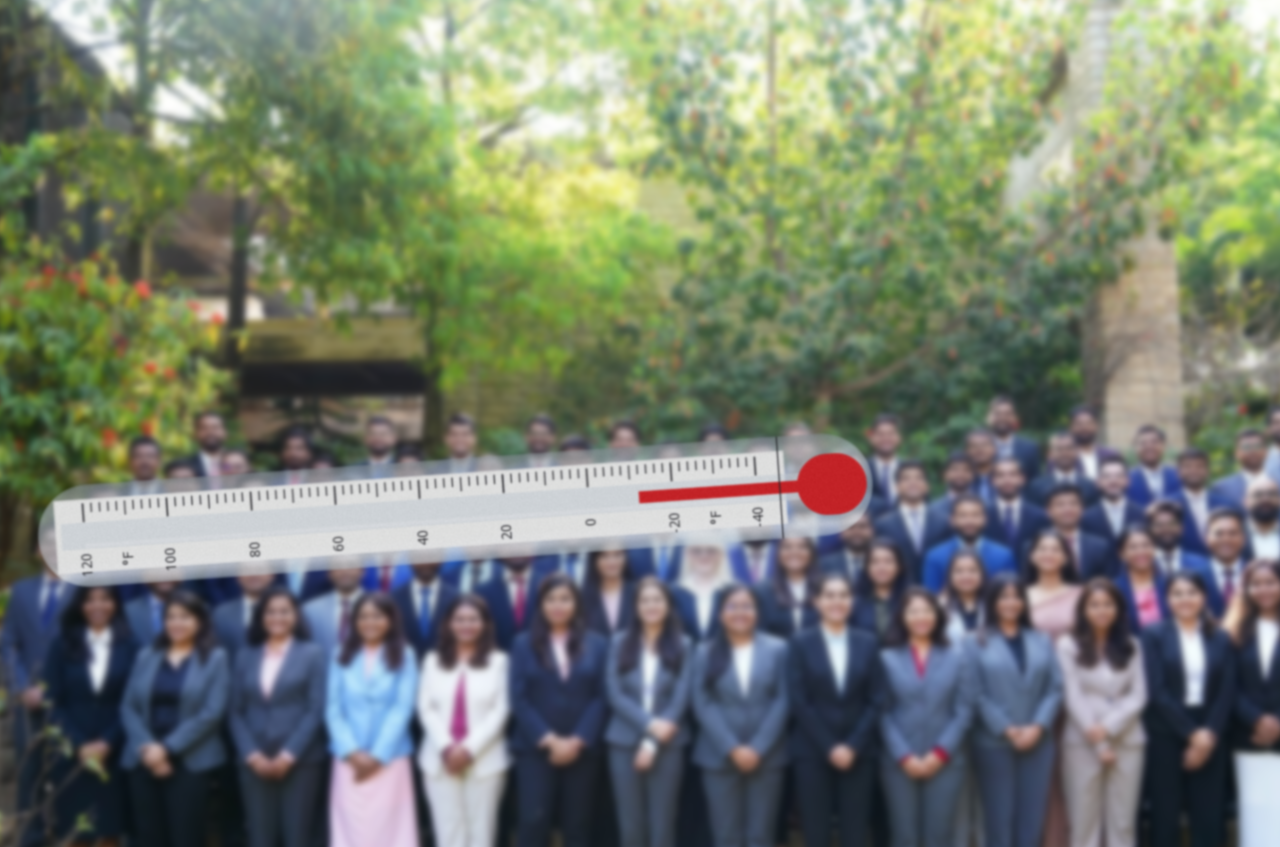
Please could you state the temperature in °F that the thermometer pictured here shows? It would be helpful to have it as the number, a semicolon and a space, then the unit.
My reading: -12; °F
